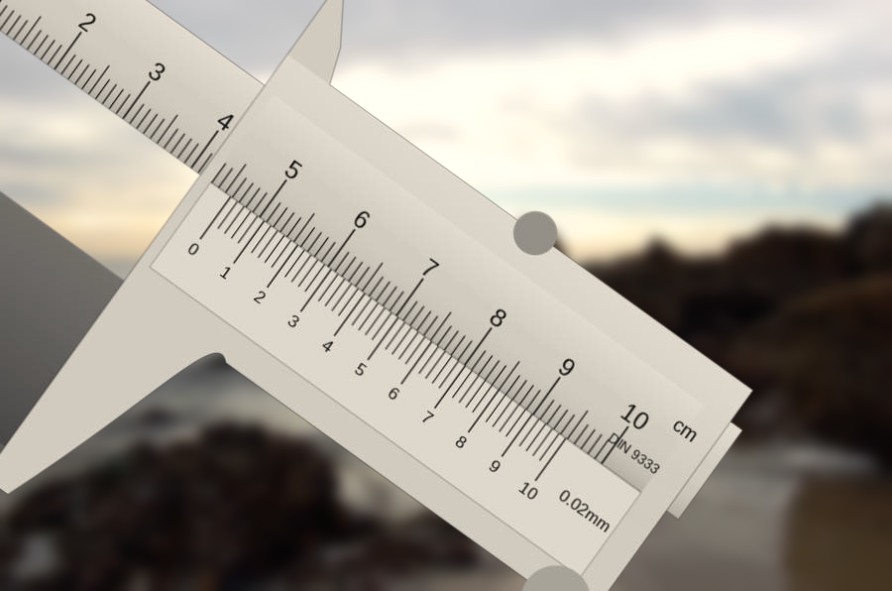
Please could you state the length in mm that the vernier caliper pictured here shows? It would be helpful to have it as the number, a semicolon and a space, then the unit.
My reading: 45.8; mm
